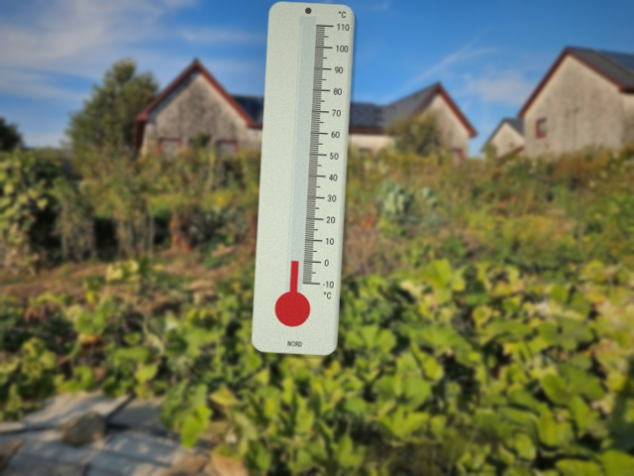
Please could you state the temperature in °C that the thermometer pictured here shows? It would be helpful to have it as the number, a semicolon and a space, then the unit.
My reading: 0; °C
